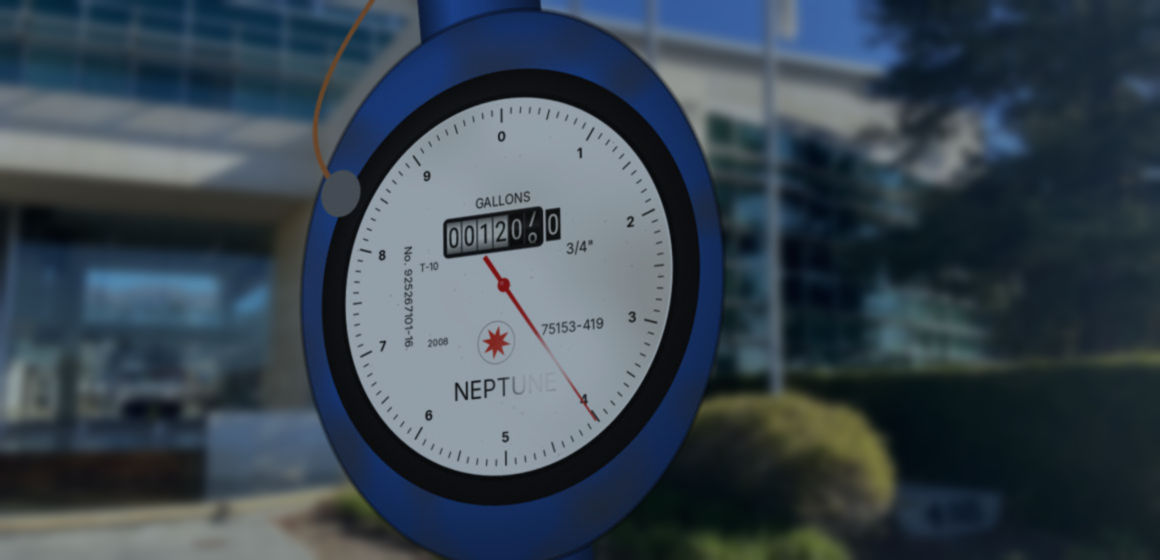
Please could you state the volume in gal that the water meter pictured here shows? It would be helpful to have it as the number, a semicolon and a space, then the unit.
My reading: 12074.0; gal
